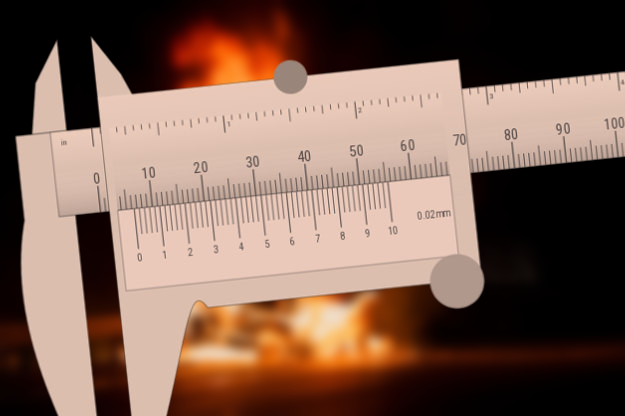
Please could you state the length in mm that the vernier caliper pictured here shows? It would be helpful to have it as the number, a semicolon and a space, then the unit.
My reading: 6.5; mm
